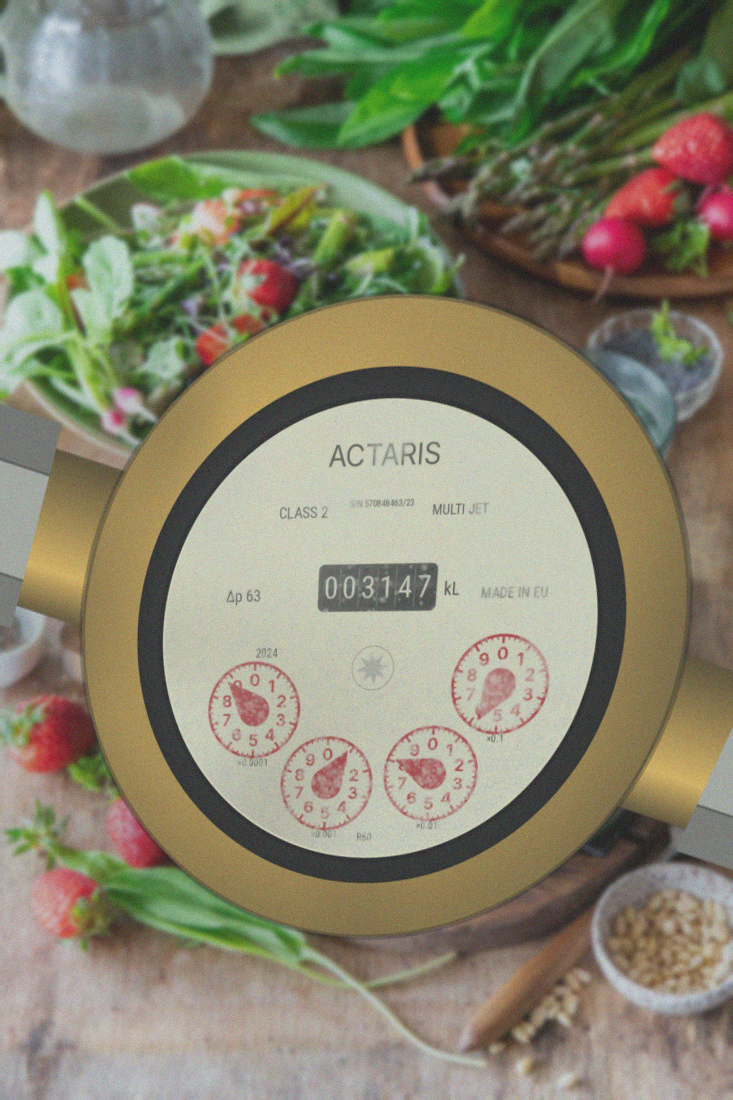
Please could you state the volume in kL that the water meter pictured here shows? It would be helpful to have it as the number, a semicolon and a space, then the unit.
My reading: 3147.5808; kL
